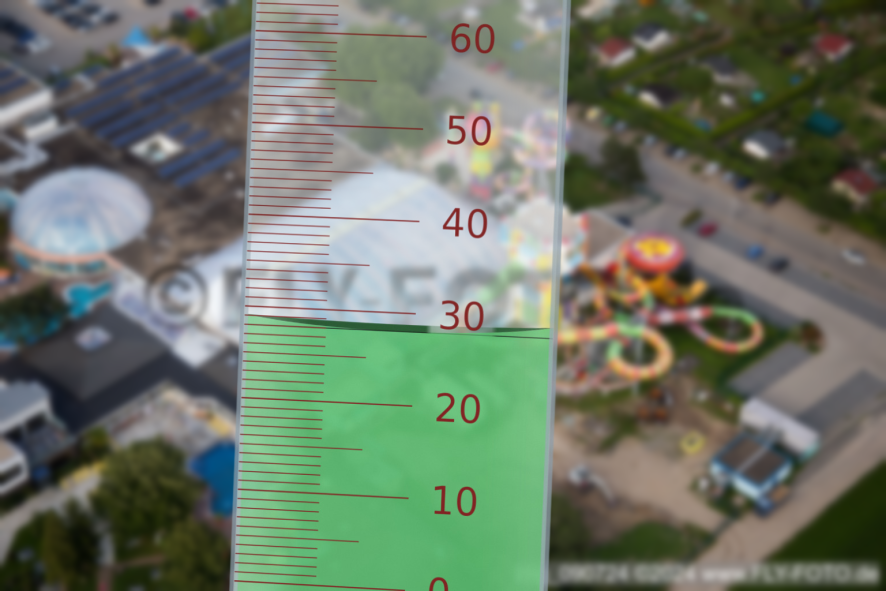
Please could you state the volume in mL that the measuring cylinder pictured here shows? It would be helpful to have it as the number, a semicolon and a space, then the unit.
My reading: 28; mL
